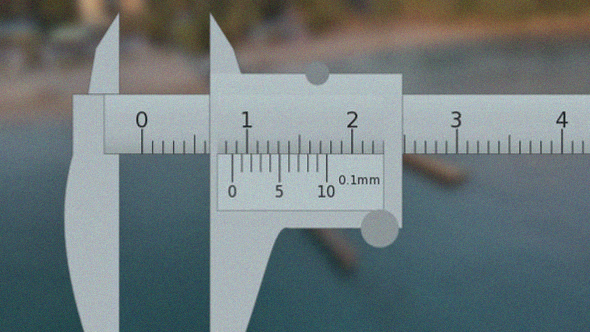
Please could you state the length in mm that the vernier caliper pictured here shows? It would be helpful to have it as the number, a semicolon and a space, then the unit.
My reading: 8.6; mm
